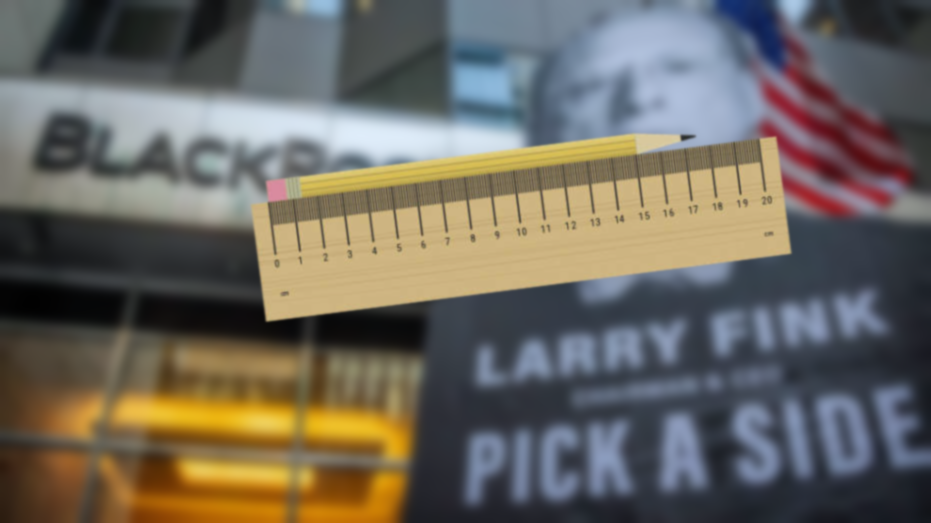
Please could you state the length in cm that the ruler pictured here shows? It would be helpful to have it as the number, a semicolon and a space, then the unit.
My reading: 17.5; cm
